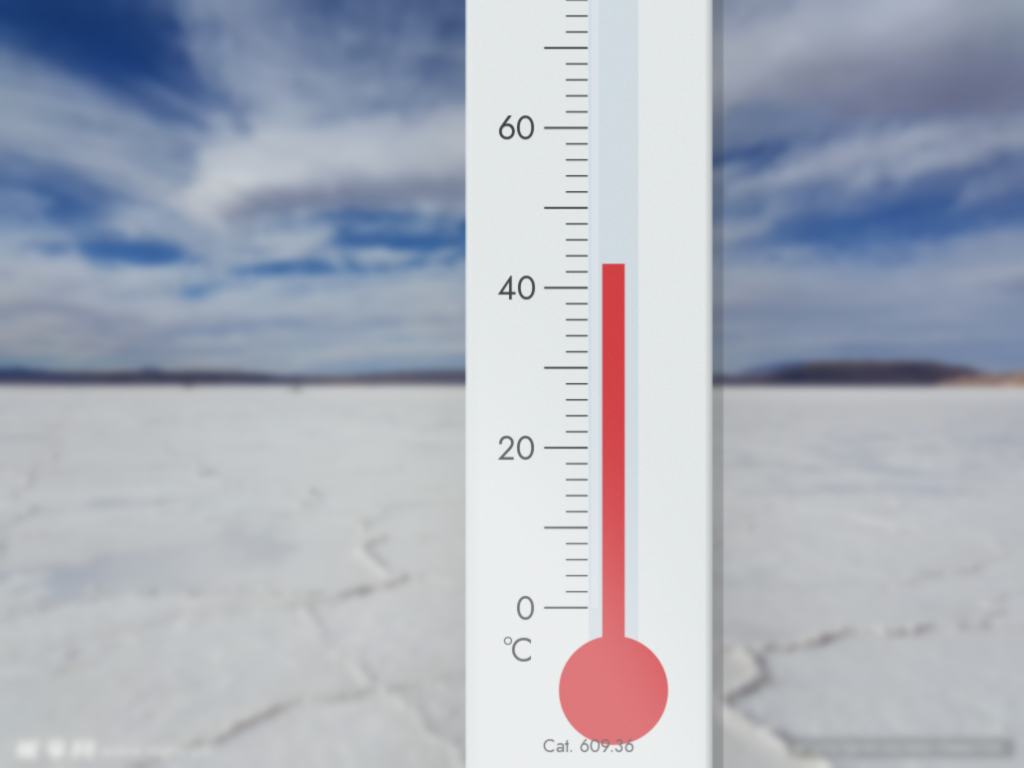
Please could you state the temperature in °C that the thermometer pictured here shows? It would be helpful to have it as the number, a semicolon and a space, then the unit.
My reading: 43; °C
